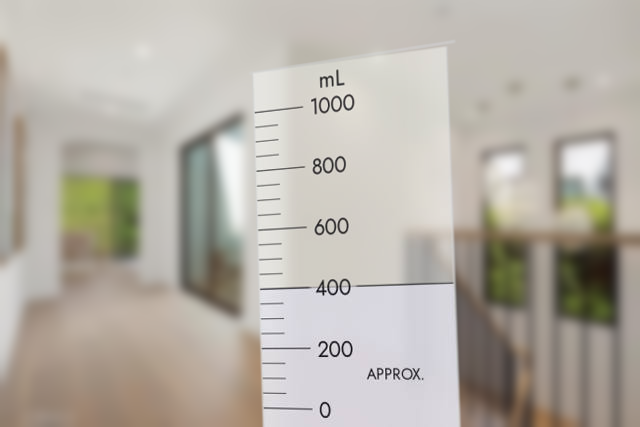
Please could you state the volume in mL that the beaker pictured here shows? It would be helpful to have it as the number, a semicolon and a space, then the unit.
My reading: 400; mL
